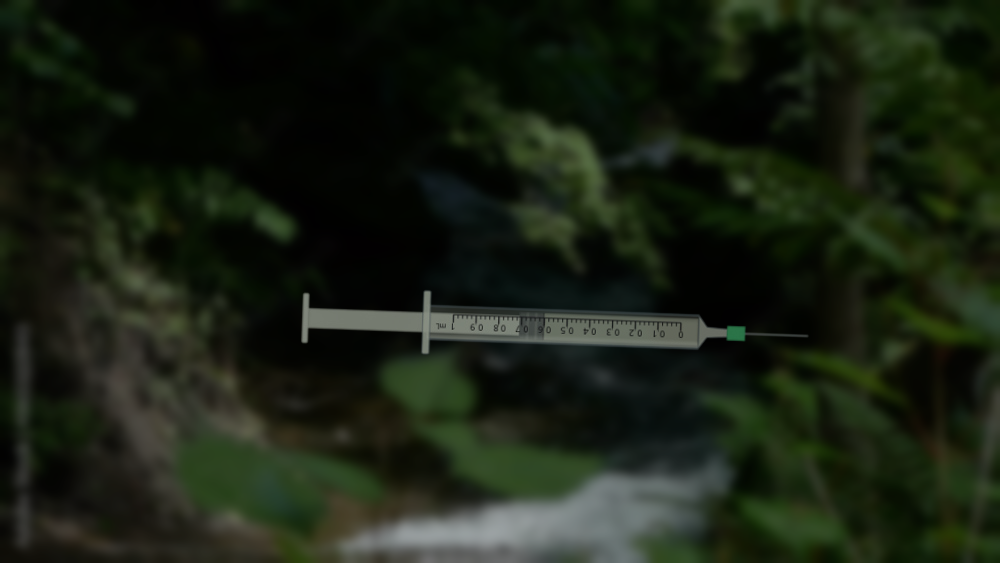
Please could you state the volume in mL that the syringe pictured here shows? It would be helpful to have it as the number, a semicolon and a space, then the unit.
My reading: 0.6; mL
